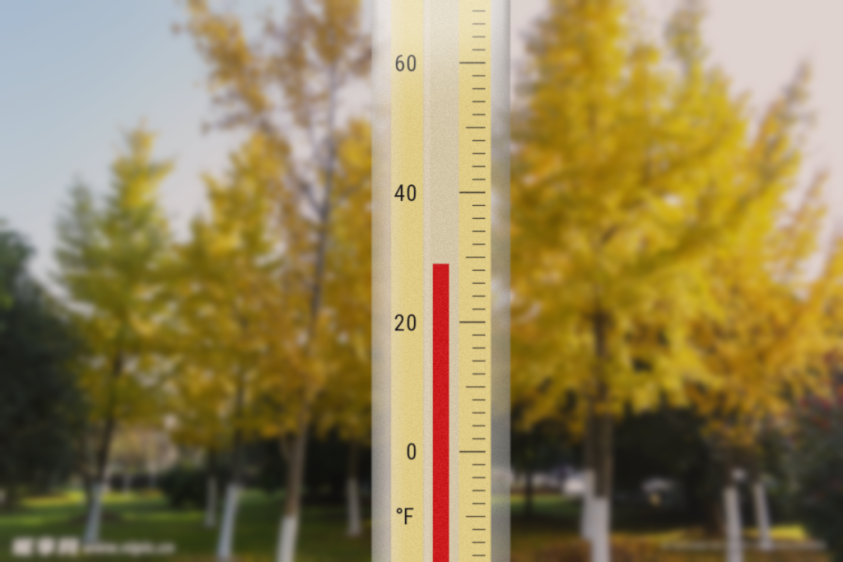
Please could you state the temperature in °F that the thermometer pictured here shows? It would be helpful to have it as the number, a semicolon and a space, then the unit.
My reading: 29; °F
